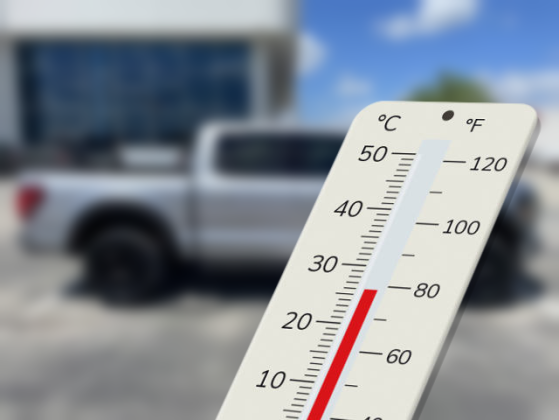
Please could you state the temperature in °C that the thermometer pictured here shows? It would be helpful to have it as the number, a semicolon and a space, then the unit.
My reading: 26; °C
